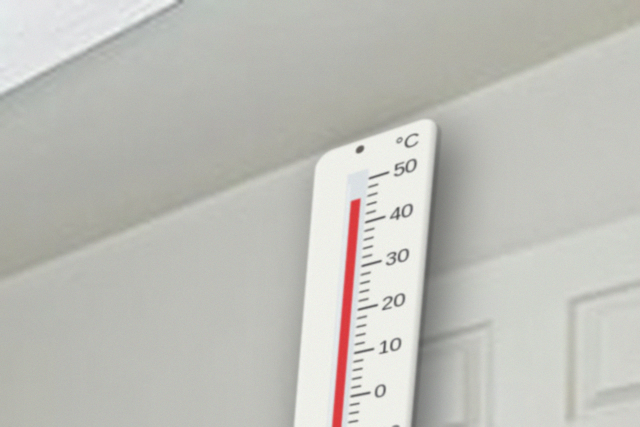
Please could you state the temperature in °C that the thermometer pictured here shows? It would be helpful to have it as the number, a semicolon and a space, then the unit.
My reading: 46; °C
